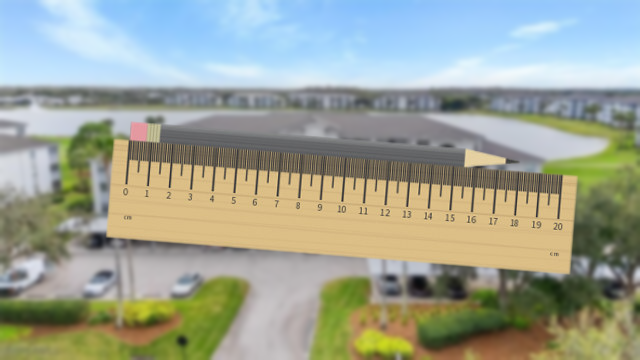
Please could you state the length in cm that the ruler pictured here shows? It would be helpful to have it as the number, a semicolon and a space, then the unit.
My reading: 18; cm
